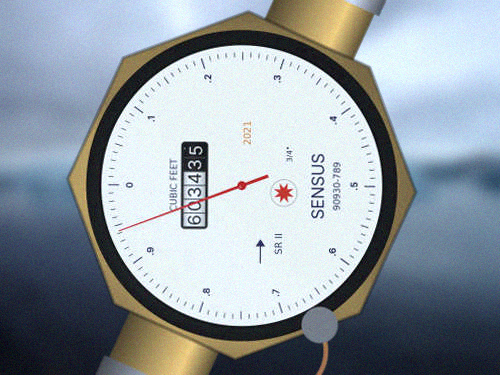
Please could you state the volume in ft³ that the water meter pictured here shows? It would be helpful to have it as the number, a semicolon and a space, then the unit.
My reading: 603434.94; ft³
